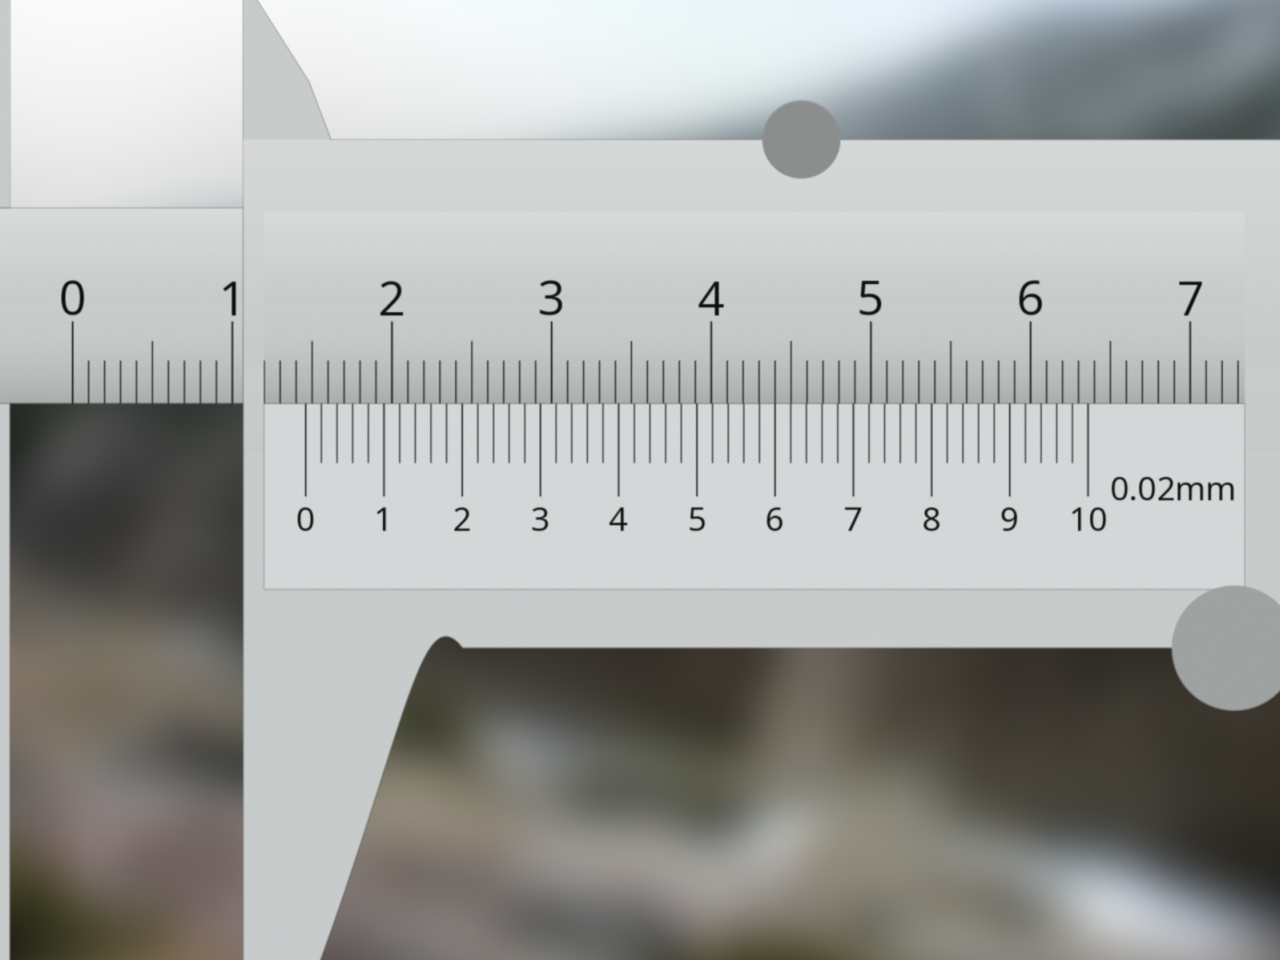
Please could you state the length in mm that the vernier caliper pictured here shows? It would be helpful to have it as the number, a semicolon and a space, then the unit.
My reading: 14.6; mm
